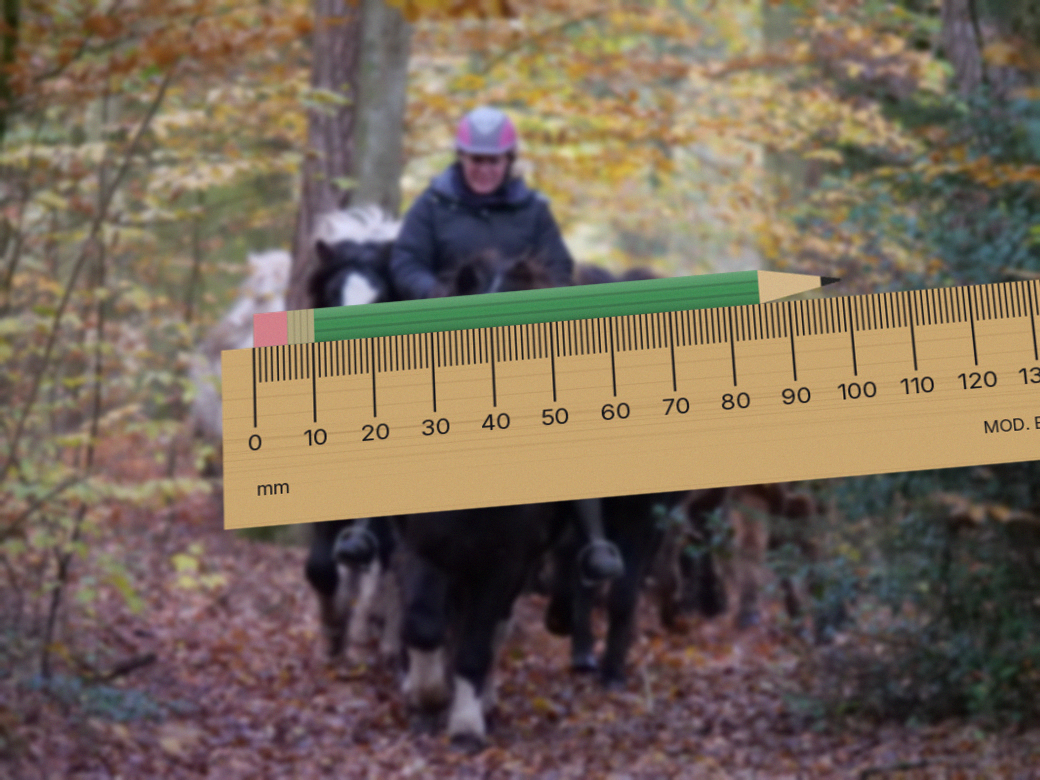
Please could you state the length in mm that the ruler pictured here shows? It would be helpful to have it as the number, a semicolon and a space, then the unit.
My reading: 99; mm
